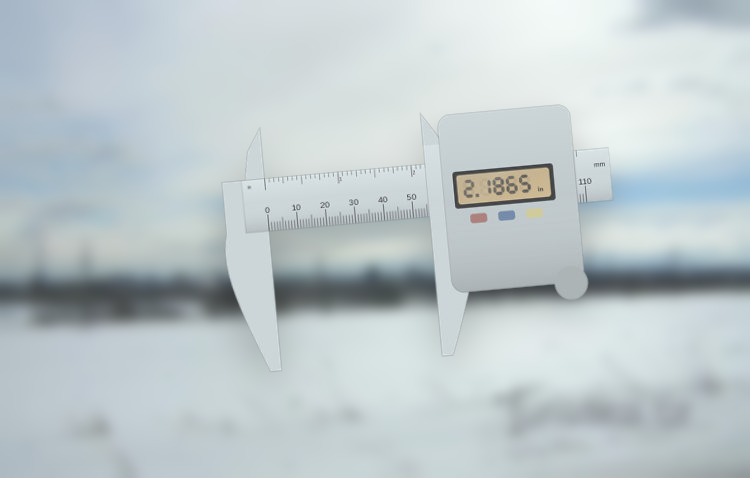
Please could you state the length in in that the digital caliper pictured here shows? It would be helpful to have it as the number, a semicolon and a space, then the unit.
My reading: 2.1865; in
